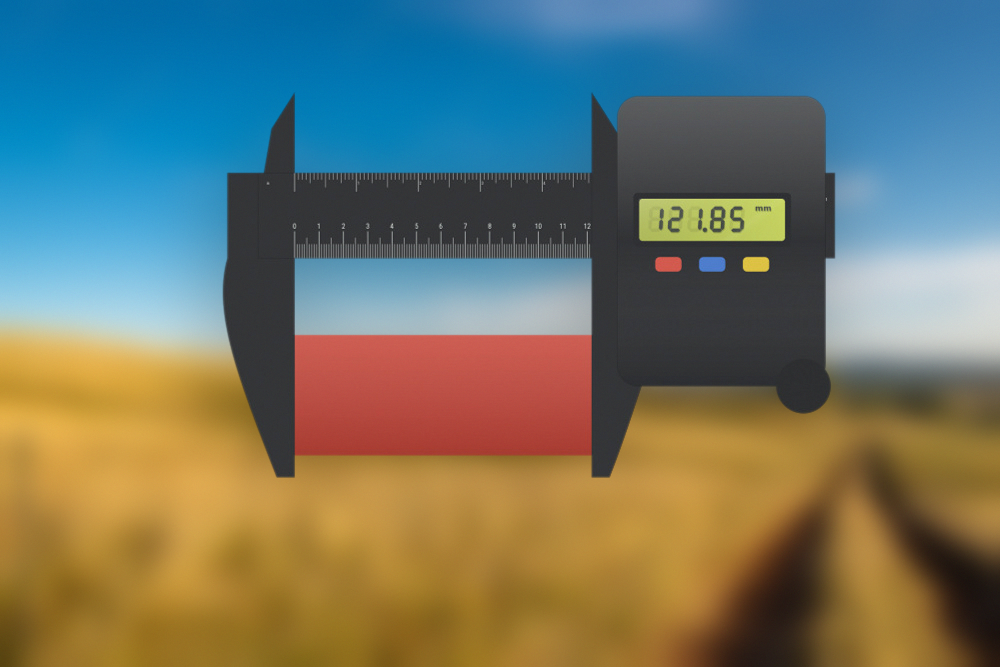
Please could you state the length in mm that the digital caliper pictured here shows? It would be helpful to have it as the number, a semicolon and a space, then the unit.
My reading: 121.85; mm
